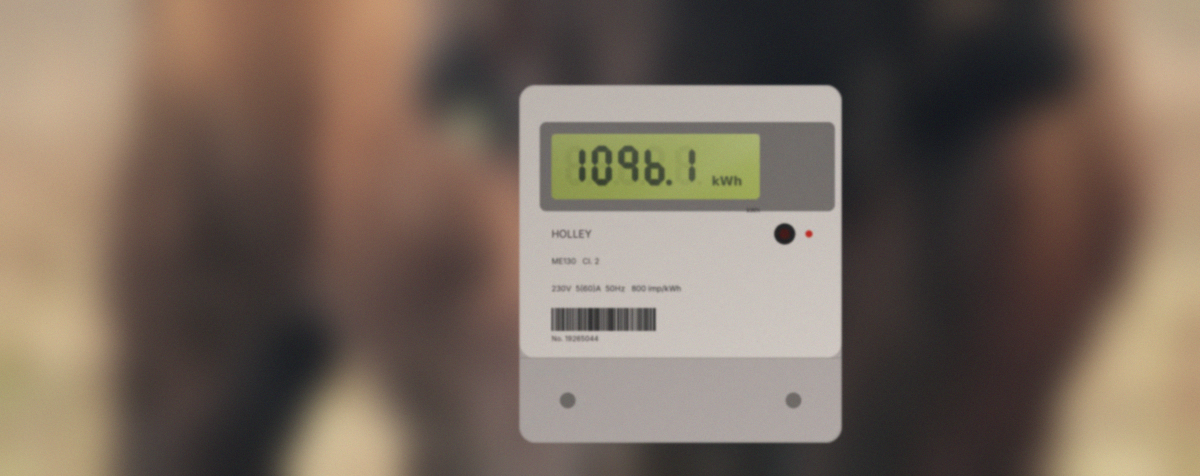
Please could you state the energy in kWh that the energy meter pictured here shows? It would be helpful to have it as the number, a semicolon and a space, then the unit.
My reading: 1096.1; kWh
